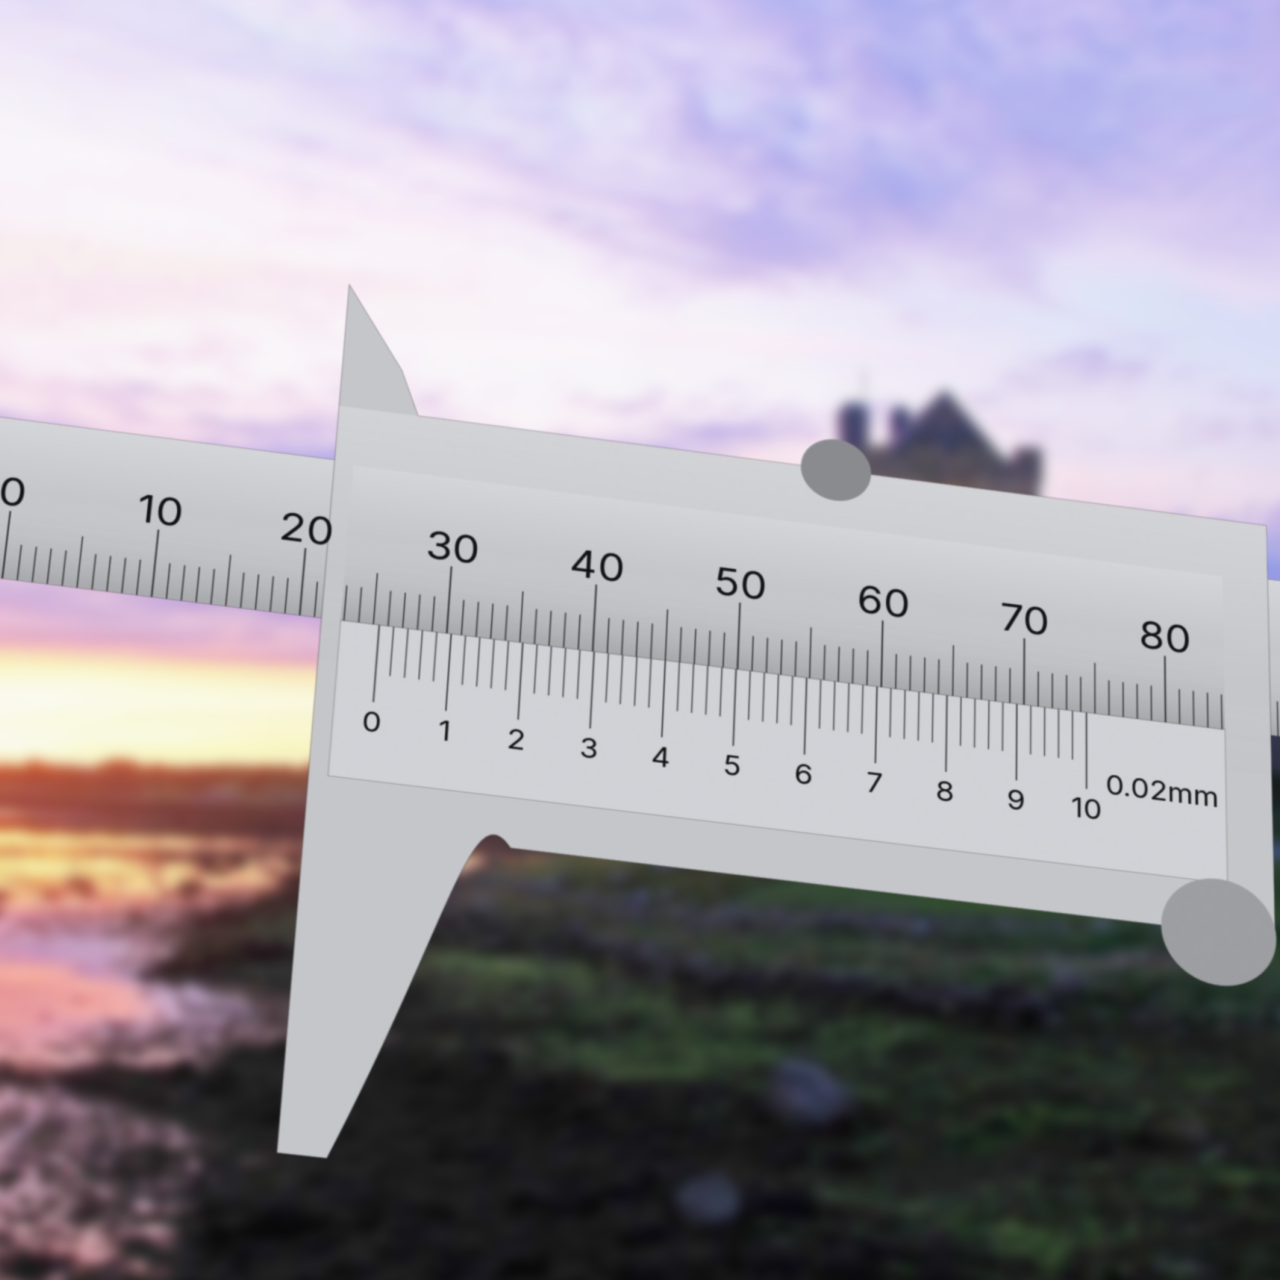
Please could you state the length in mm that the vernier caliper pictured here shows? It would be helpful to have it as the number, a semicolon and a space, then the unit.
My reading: 25.4; mm
